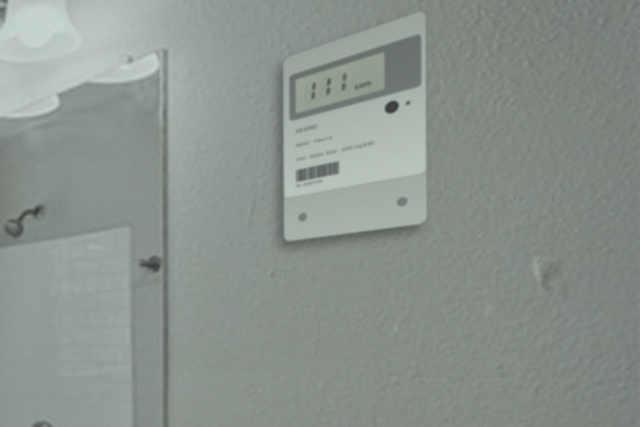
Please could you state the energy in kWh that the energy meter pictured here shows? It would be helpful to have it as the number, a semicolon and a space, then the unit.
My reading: 111; kWh
